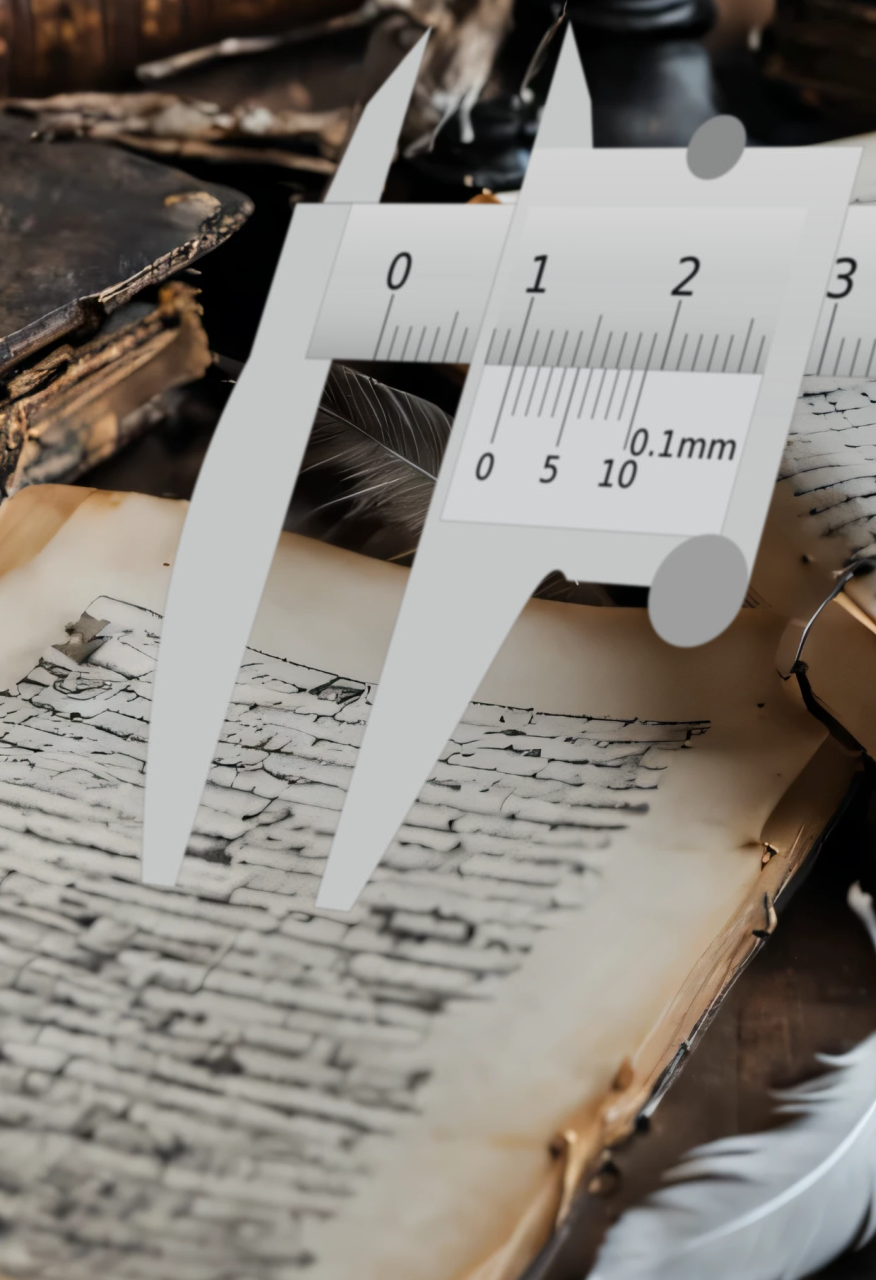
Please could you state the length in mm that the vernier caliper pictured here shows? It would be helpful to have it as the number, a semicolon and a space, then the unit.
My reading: 10.0; mm
